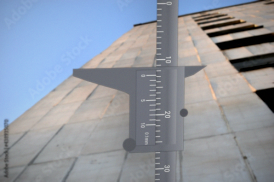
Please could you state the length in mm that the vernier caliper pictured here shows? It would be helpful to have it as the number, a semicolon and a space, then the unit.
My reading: 12.8; mm
